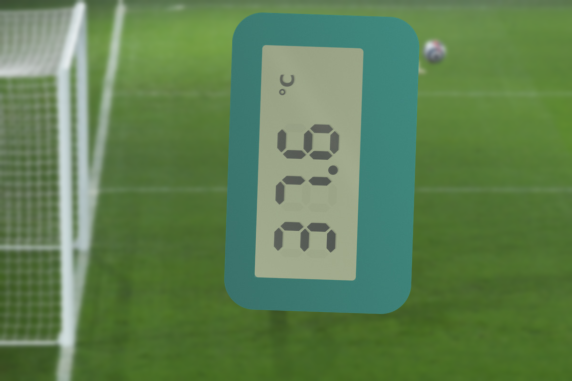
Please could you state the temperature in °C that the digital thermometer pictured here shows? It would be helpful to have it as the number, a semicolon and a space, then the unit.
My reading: 37.6; °C
